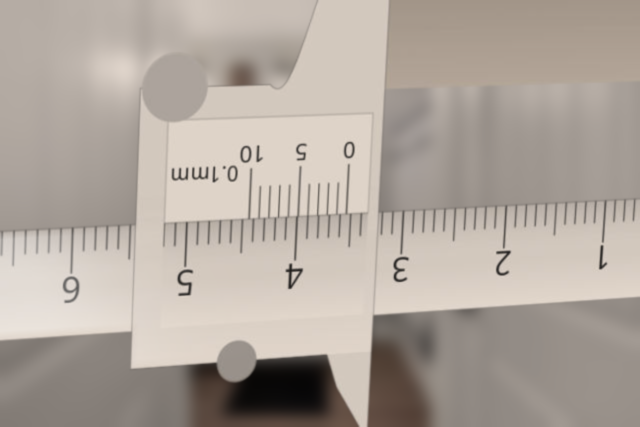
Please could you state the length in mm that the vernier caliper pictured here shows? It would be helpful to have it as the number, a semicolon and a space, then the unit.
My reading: 35.4; mm
